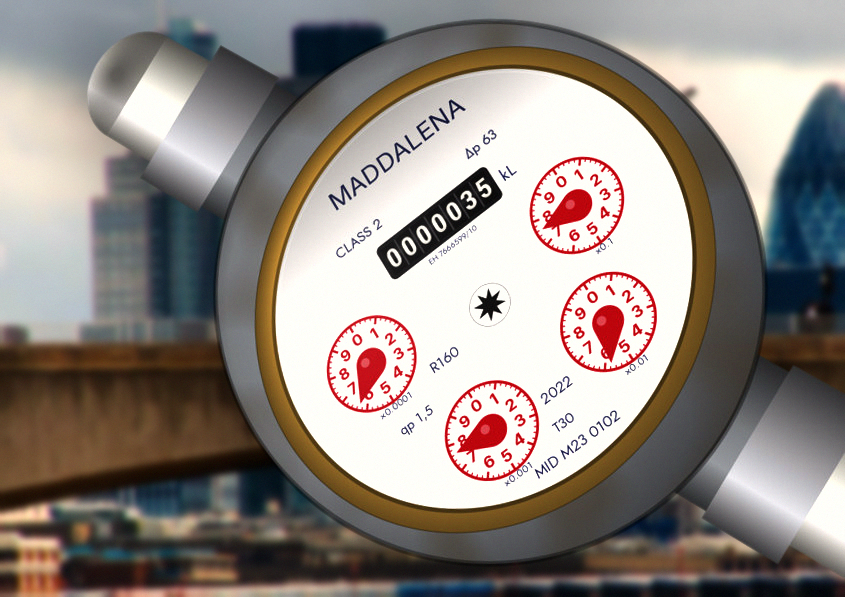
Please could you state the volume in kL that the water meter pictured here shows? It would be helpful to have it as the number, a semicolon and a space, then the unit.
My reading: 35.7576; kL
